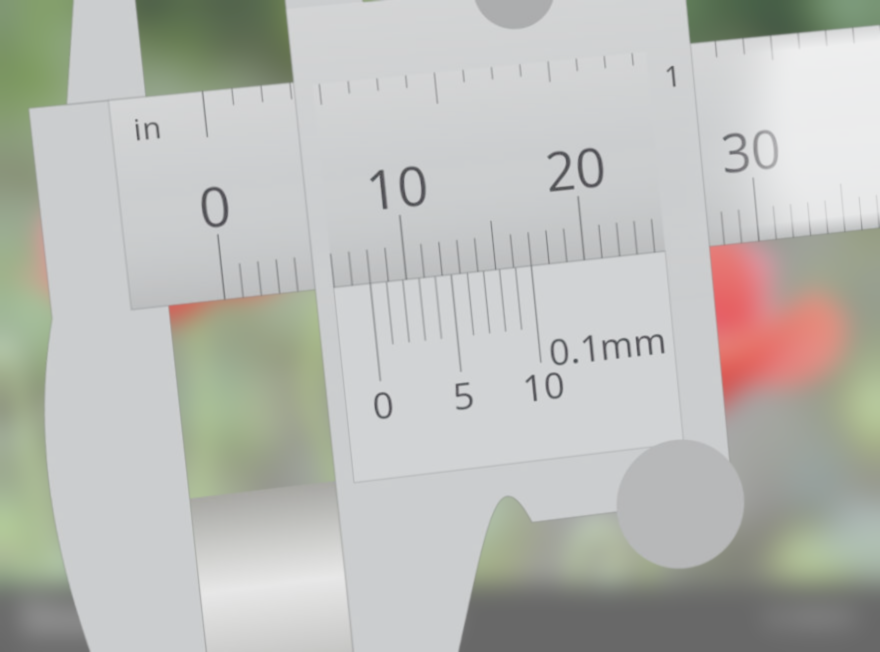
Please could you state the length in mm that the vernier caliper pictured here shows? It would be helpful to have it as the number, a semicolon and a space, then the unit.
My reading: 8.0; mm
